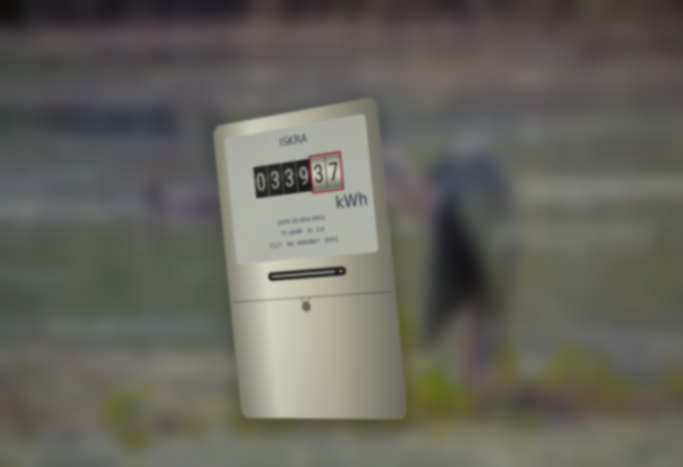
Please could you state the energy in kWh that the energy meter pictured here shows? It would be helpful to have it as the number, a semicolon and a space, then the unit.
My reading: 339.37; kWh
